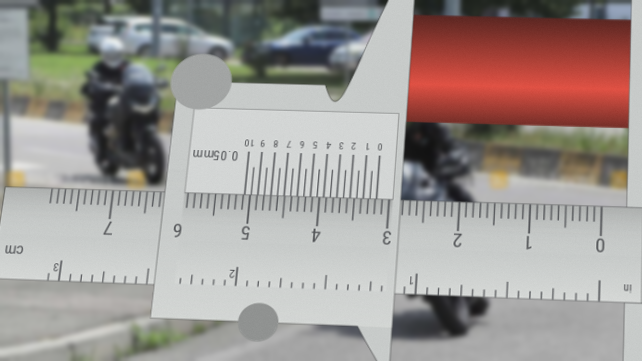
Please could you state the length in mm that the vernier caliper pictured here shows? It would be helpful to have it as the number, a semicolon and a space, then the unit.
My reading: 31.8; mm
